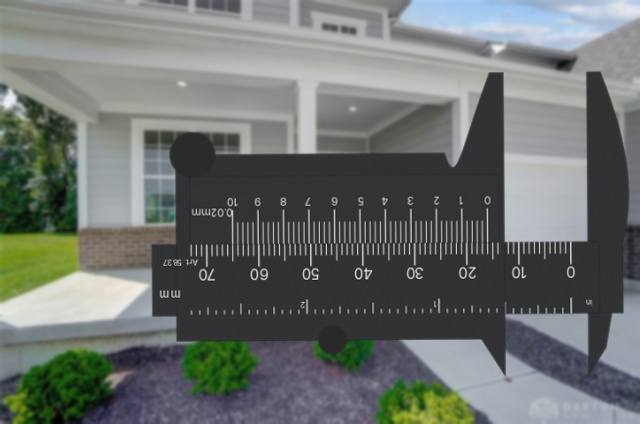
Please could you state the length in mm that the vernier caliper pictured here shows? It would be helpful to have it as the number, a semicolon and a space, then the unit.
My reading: 16.0; mm
